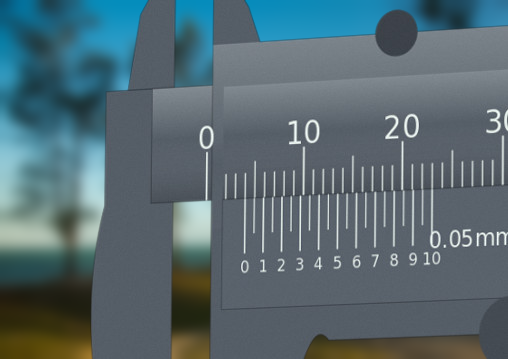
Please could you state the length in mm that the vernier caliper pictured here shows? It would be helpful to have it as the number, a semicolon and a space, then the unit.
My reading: 4.0; mm
